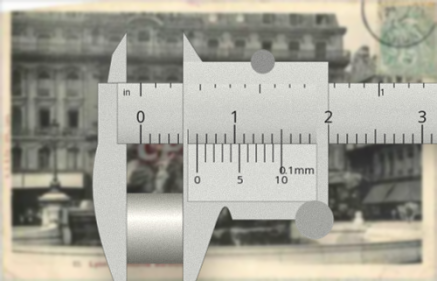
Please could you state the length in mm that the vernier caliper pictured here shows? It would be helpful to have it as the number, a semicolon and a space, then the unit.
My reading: 6.0; mm
